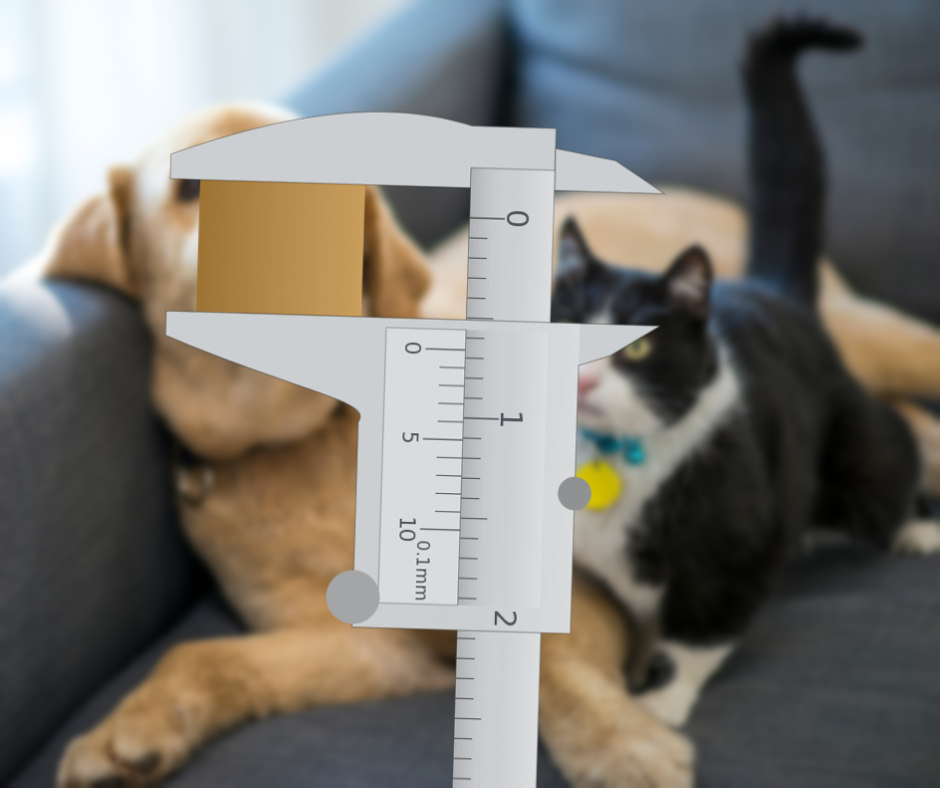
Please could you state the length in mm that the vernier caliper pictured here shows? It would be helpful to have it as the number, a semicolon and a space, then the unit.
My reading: 6.6; mm
